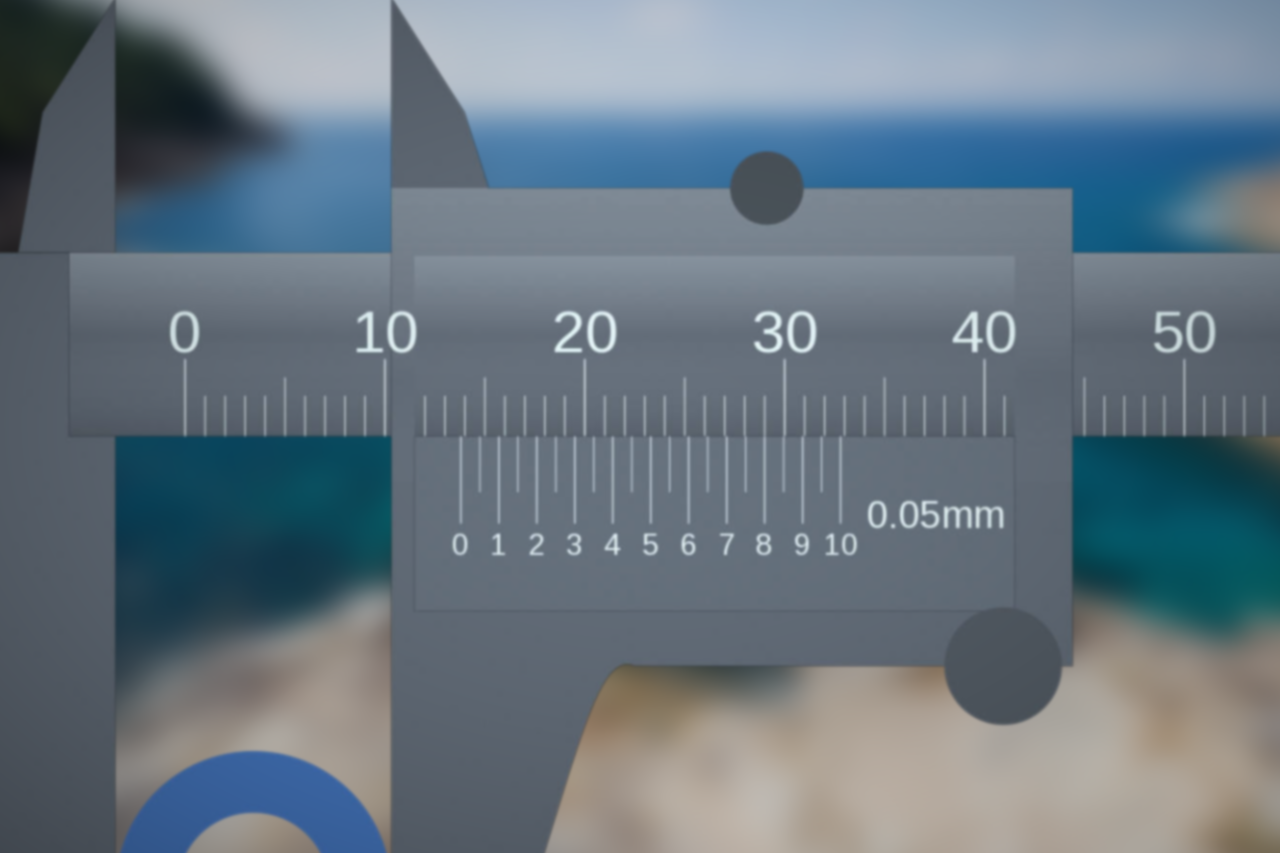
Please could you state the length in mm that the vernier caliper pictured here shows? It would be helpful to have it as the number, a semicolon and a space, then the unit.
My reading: 13.8; mm
